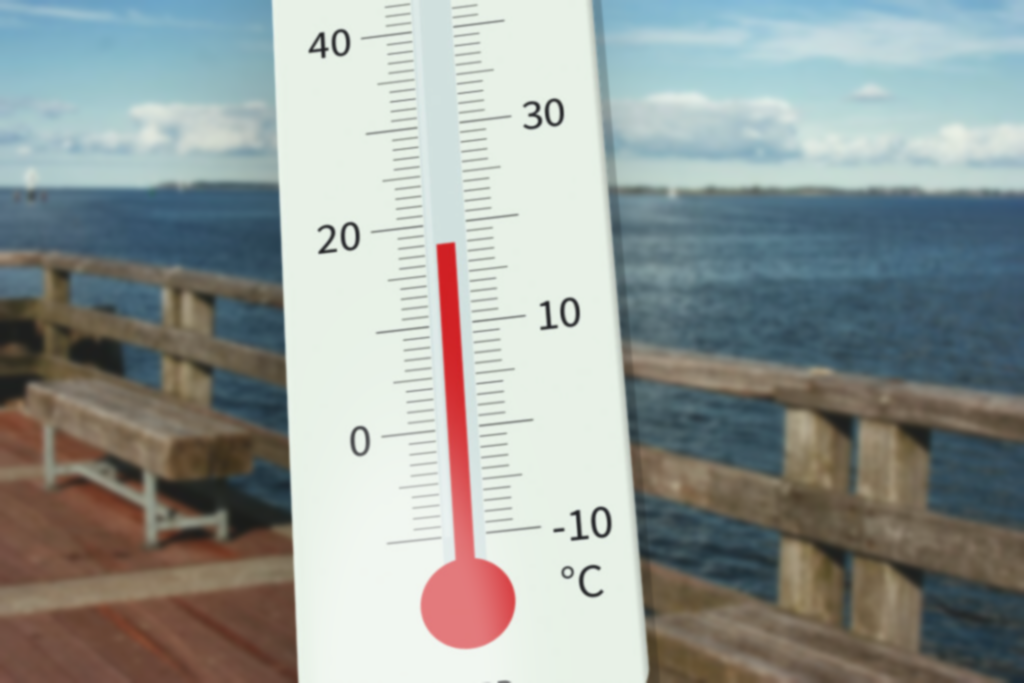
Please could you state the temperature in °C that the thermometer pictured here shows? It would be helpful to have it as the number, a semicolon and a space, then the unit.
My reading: 18; °C
